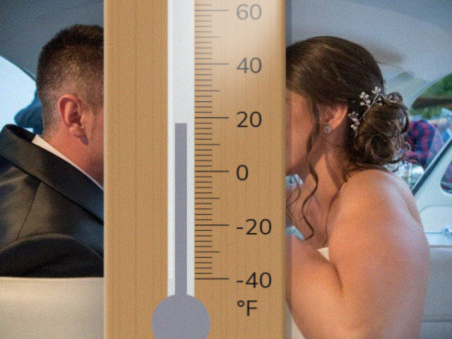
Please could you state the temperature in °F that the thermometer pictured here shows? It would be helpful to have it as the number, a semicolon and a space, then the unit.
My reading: 18; °F
